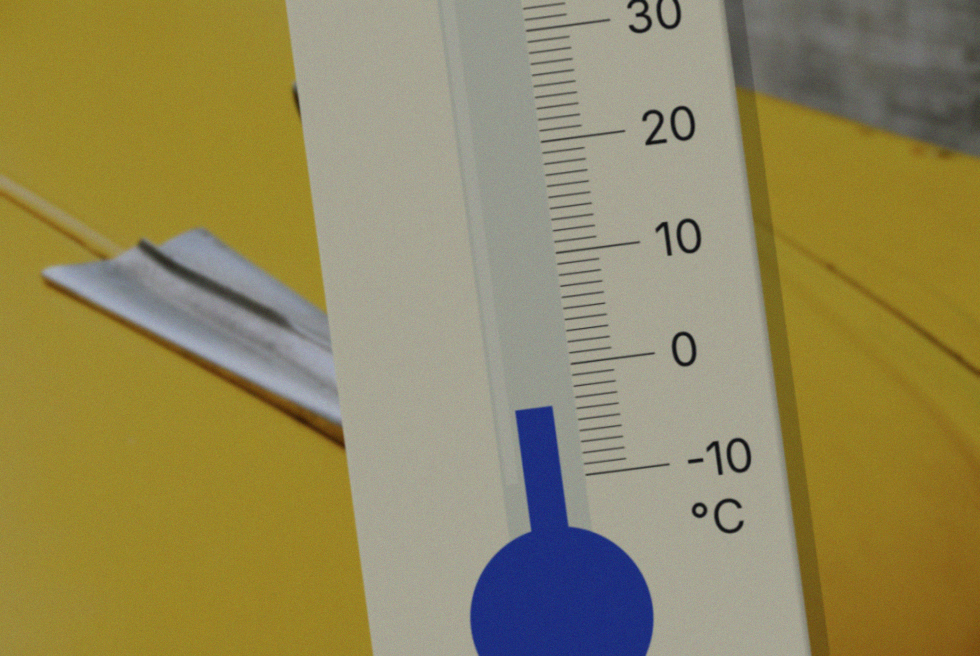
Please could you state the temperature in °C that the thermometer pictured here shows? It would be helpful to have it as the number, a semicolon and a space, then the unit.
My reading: -3.5; °C
